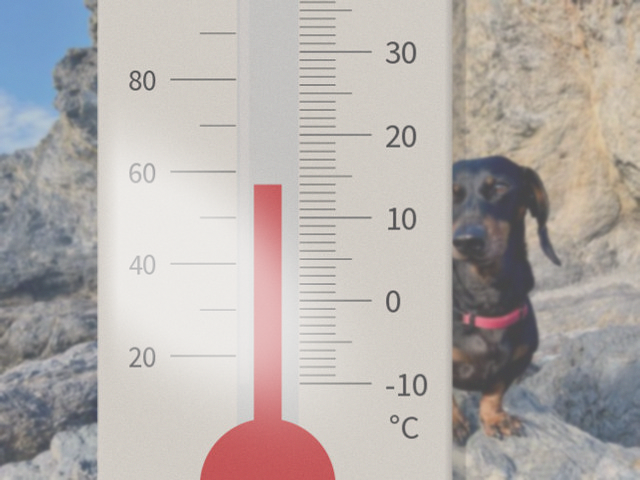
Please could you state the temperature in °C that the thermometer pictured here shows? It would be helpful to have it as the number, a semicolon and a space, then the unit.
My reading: 14; °C
